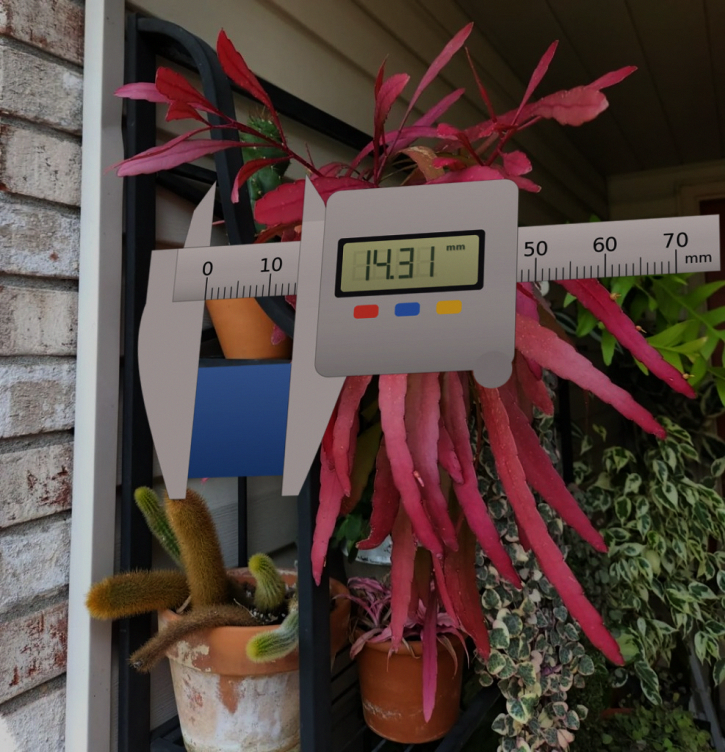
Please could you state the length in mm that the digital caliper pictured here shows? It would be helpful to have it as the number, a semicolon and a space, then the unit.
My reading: 14.31; mm
